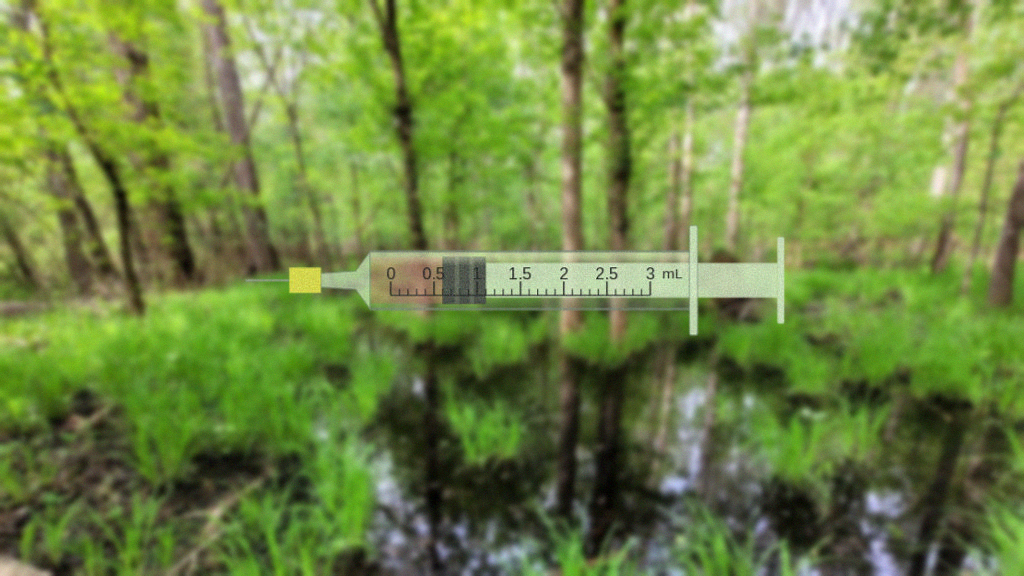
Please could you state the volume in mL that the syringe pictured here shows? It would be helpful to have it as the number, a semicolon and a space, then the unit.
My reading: 0.6; mL
